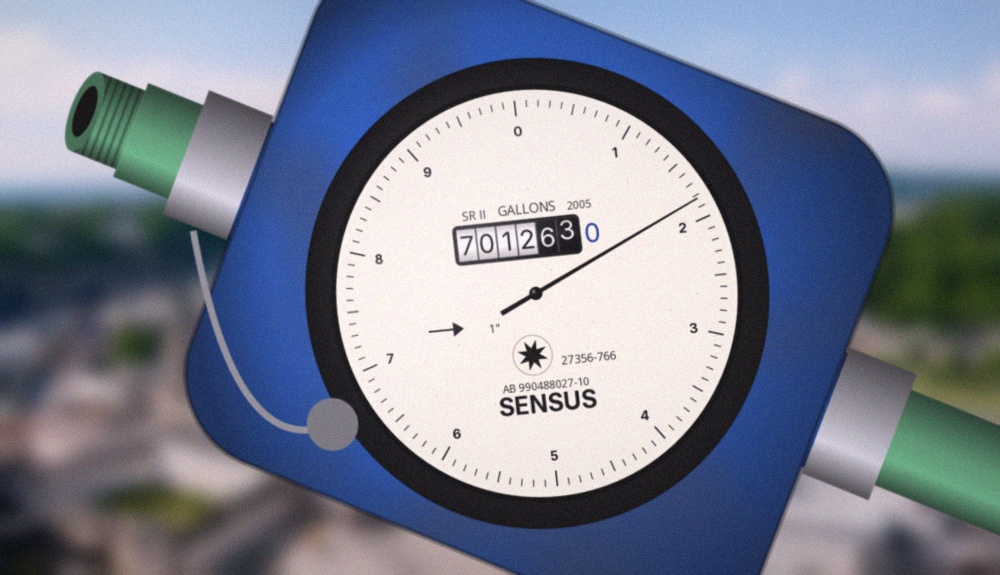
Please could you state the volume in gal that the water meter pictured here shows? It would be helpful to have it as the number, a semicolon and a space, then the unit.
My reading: 7012631.8; gal
